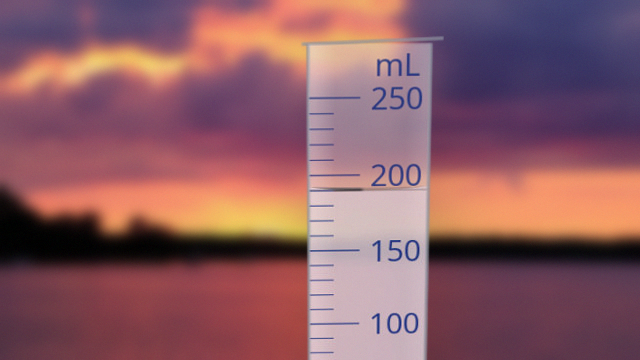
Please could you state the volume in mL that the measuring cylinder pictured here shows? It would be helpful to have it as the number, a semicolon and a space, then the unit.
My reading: 190; mL
